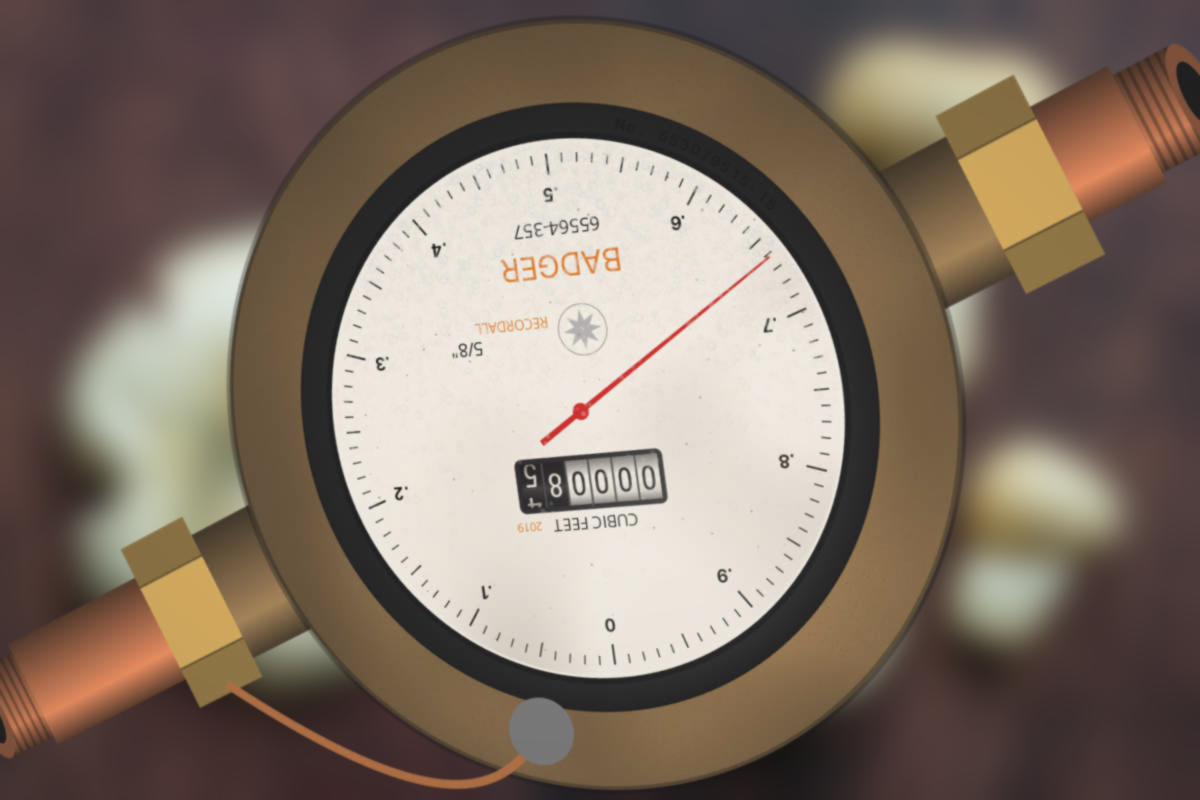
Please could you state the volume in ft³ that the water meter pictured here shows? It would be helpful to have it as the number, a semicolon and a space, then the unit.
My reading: 84.66; ft³
